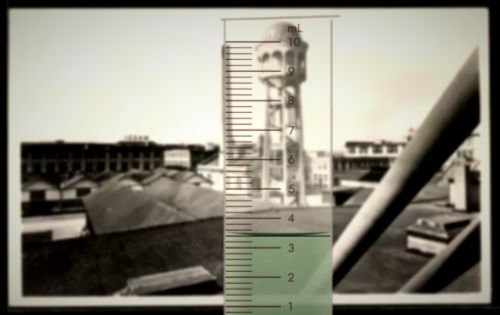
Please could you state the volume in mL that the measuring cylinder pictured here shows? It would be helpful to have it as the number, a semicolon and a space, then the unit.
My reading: 3.4; mL
